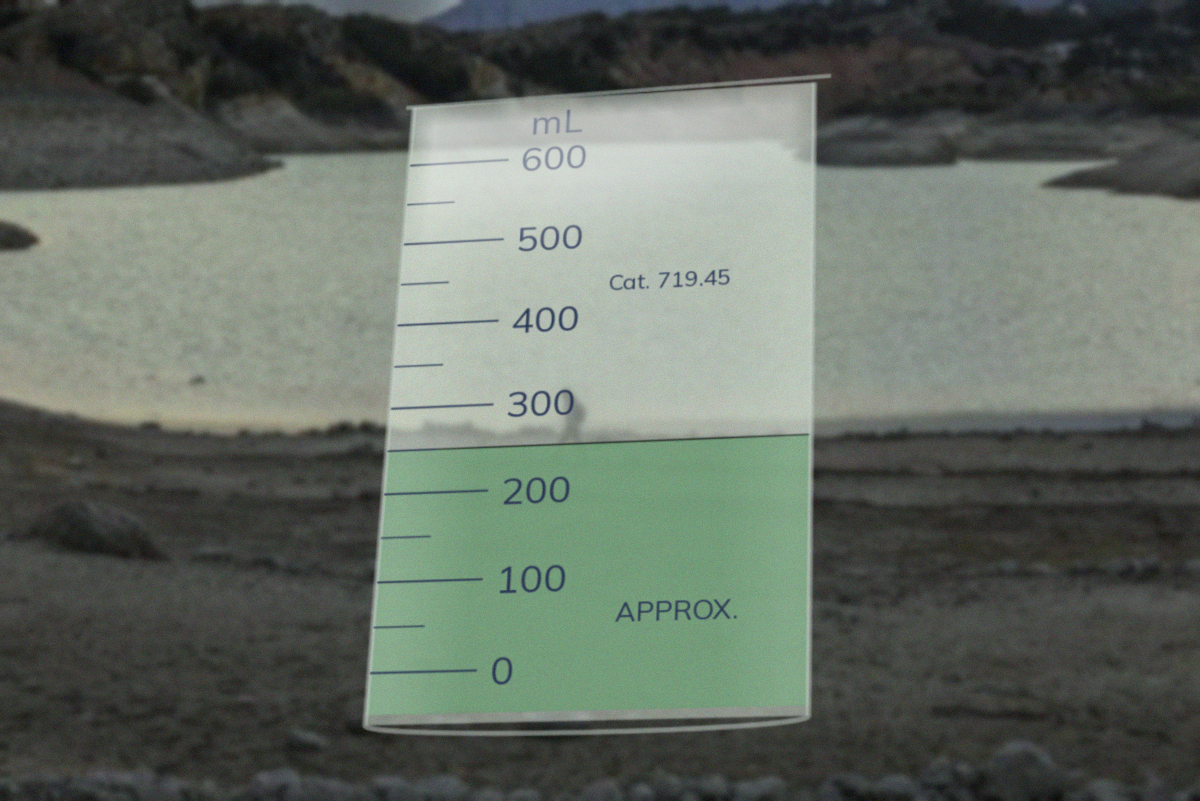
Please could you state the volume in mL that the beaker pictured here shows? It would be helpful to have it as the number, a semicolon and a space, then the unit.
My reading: 250; mL
